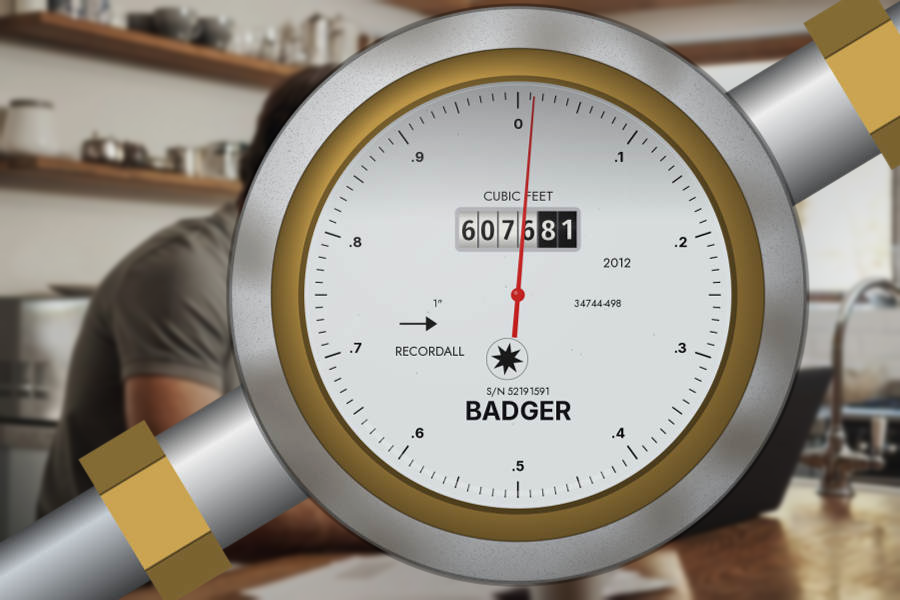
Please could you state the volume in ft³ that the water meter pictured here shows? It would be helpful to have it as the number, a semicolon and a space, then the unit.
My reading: 607681.01; ft³
